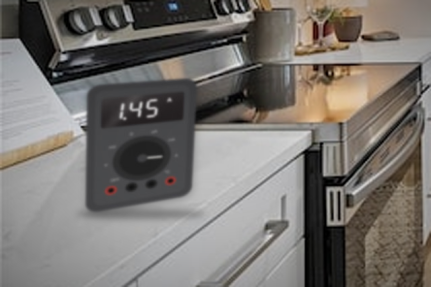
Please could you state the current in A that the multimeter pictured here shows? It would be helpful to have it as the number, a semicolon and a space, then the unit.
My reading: 1.45; A
